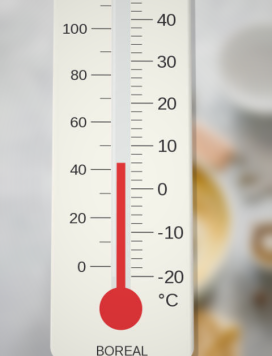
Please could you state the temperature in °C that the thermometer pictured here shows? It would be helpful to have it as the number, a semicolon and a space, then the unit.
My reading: 6; °C
